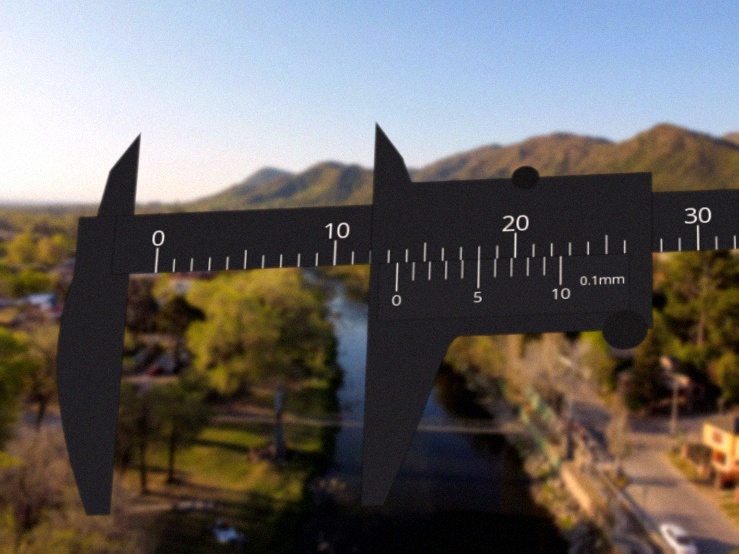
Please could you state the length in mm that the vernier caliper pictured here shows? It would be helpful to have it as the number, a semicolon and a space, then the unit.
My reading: 13.5; mm
